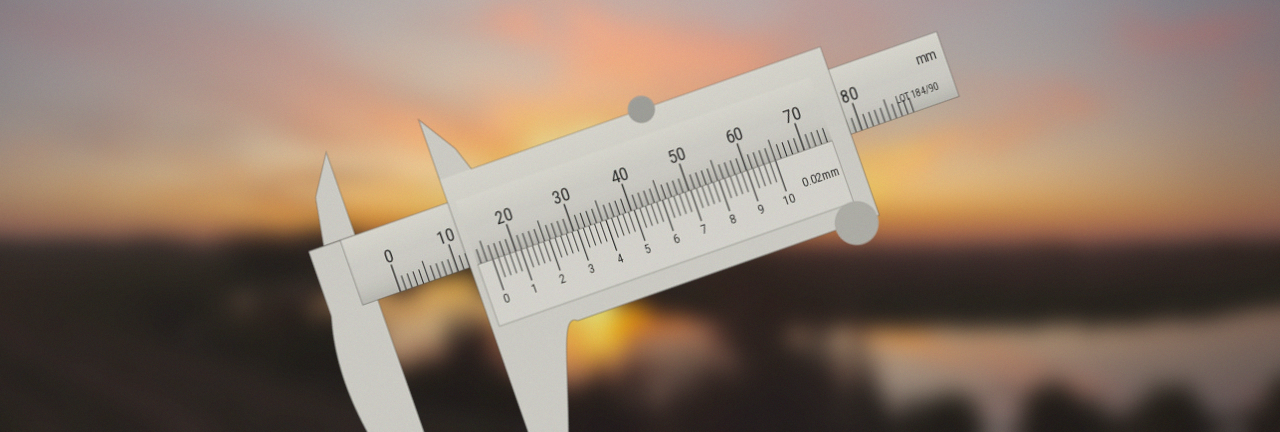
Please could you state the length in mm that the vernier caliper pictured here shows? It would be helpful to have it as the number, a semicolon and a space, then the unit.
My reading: 16.0; mm
